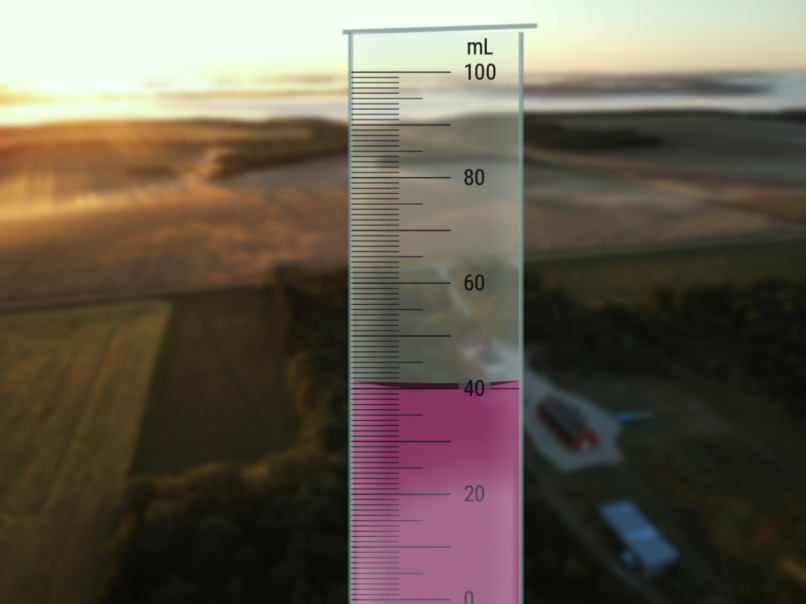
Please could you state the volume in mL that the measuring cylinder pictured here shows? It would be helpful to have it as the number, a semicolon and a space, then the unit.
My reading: 40; mL
